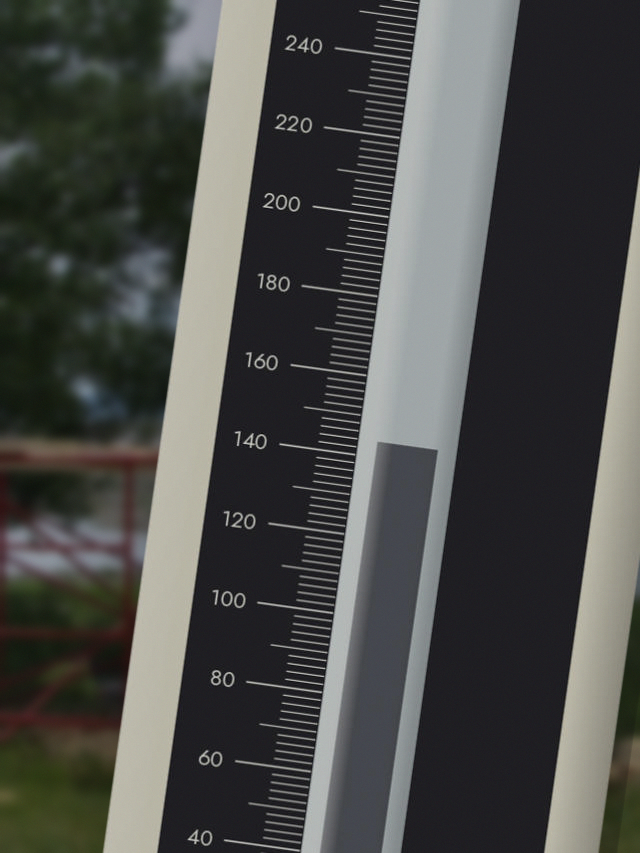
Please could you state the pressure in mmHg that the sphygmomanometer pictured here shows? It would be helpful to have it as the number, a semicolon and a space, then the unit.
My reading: 144; mmHg
